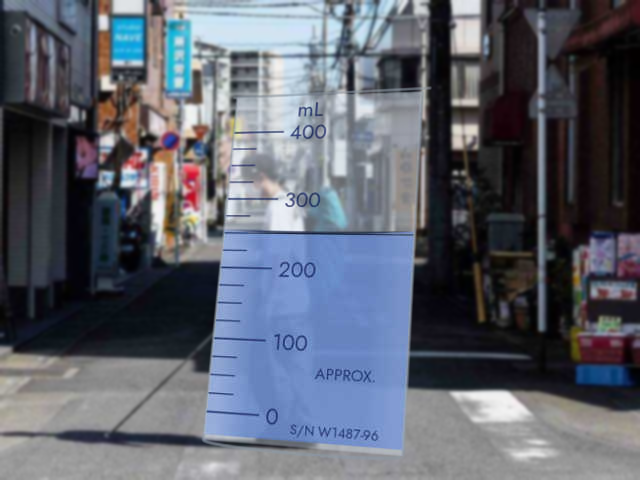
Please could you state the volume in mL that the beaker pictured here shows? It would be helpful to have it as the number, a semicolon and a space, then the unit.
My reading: 250; mL
